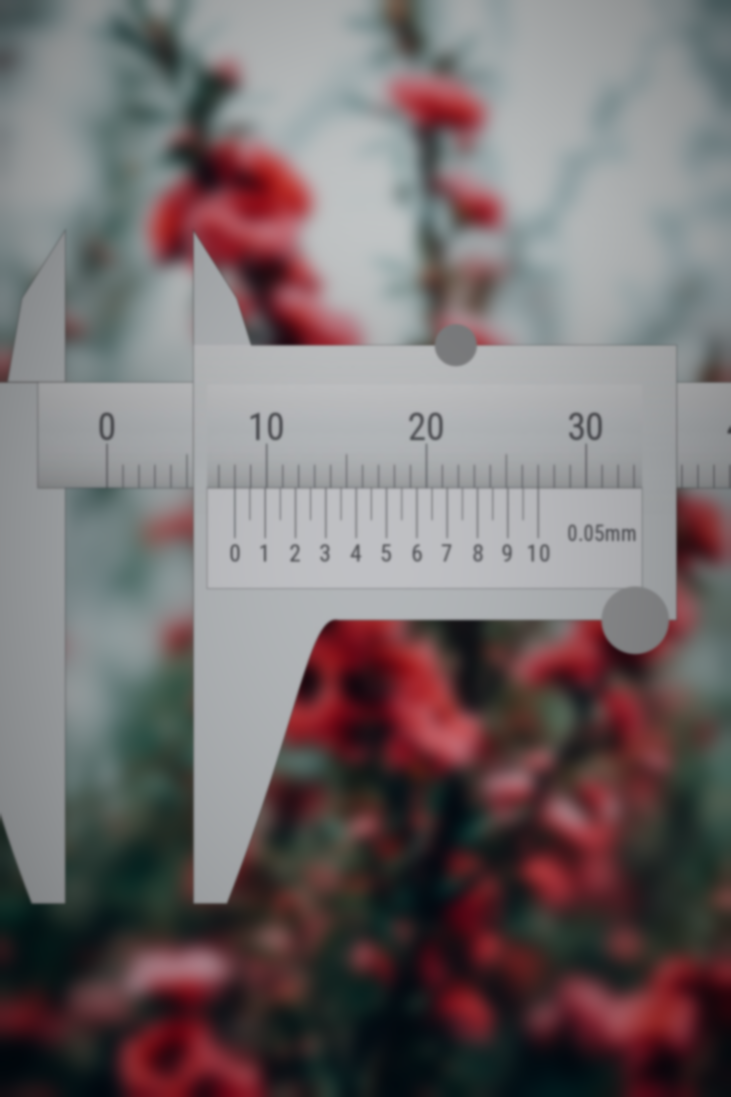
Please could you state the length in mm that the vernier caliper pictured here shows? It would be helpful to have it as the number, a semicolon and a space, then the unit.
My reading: 8.0; mm
